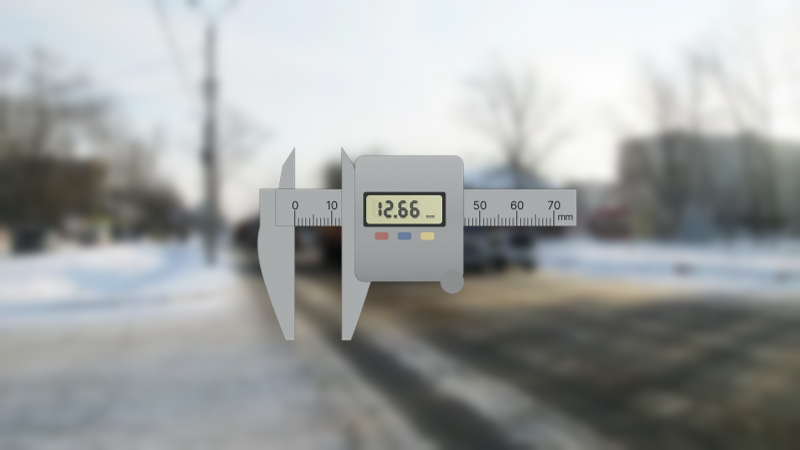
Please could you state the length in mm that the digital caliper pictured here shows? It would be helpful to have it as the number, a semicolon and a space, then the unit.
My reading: 12.66; mm
